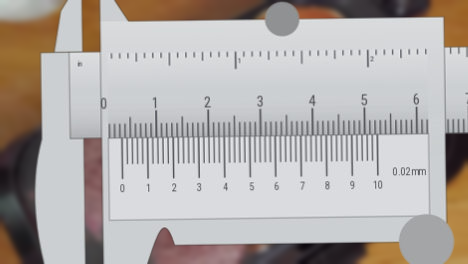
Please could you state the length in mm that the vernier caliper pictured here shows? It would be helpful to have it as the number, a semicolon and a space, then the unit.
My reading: 3.4; mm
